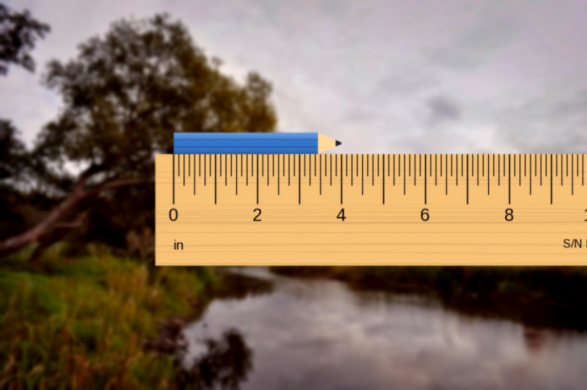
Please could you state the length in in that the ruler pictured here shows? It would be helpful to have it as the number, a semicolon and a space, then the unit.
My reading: 4; in
